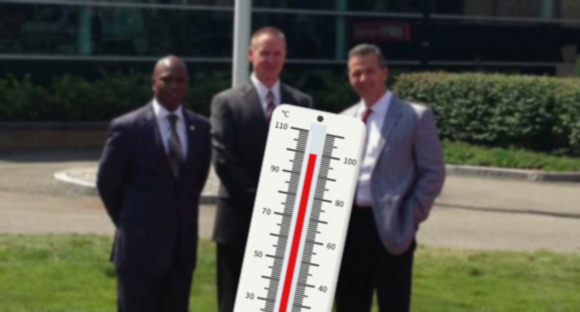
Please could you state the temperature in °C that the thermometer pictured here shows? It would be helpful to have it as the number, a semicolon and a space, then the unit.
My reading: 100; °C
